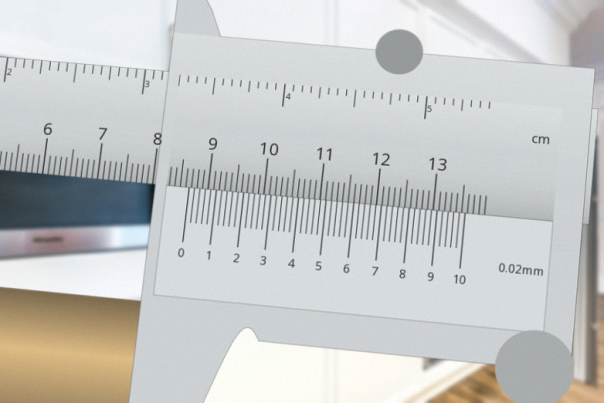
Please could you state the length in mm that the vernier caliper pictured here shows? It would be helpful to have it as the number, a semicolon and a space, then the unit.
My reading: 86.6; mm
